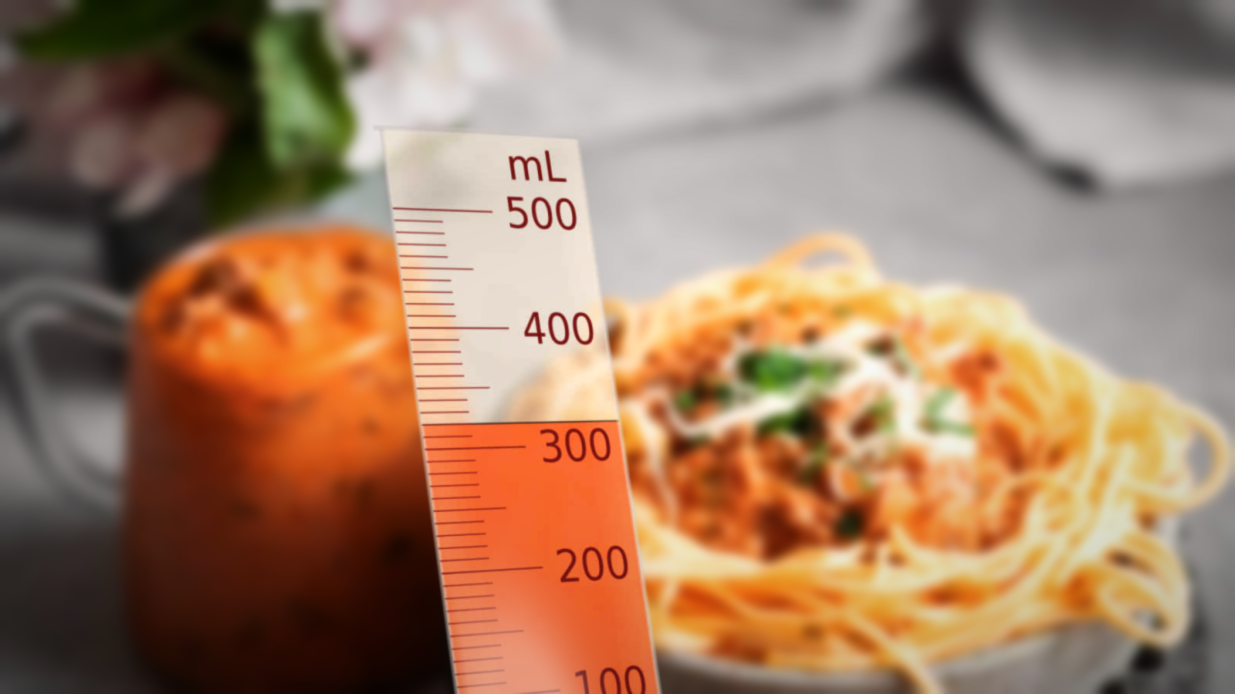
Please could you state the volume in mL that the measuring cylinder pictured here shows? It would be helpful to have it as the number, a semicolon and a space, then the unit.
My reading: 320; mL
